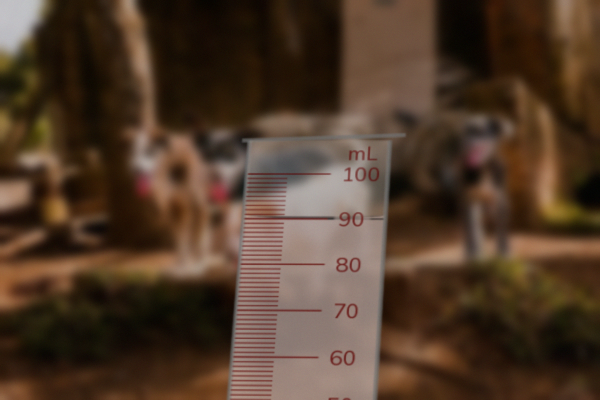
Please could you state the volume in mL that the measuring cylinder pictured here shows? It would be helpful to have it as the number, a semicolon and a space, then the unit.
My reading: 90; mL
